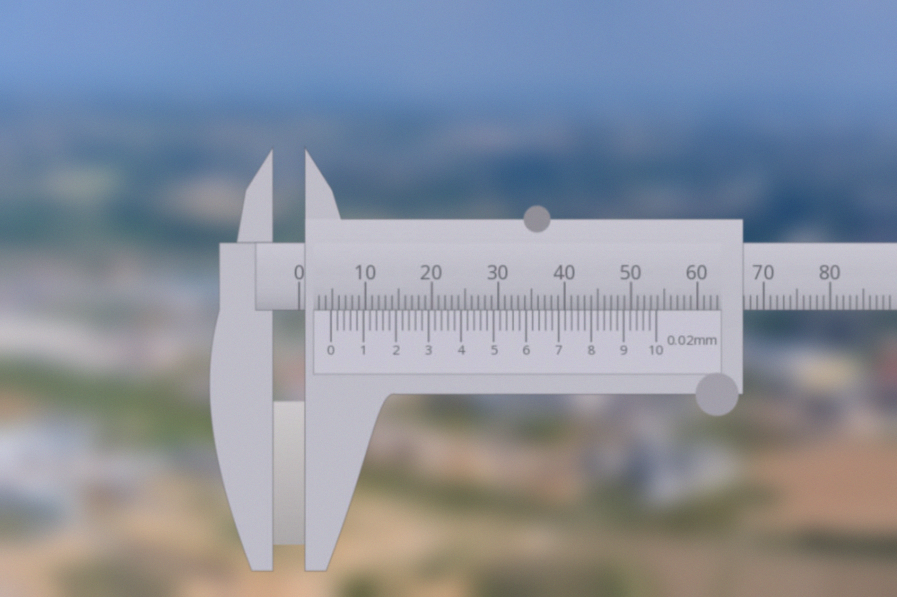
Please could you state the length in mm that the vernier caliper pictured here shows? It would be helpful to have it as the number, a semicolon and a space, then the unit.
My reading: 4.8; mm
